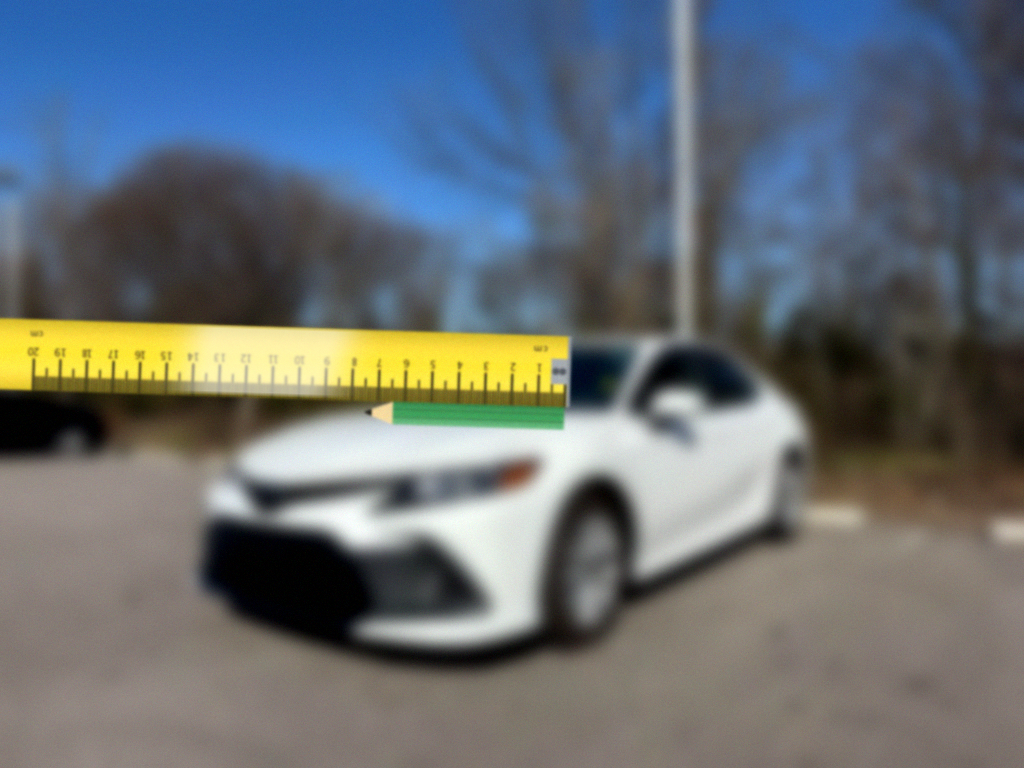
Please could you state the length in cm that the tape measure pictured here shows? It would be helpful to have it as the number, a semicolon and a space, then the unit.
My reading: 7.5; cm
